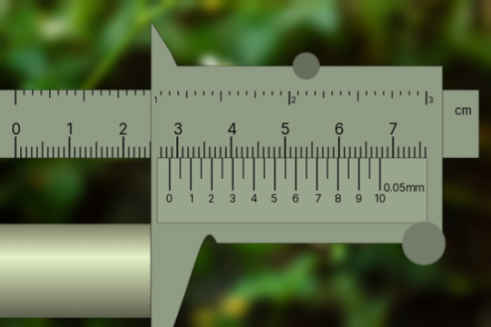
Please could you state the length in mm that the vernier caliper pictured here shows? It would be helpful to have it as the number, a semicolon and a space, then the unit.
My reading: 28.6; mm
